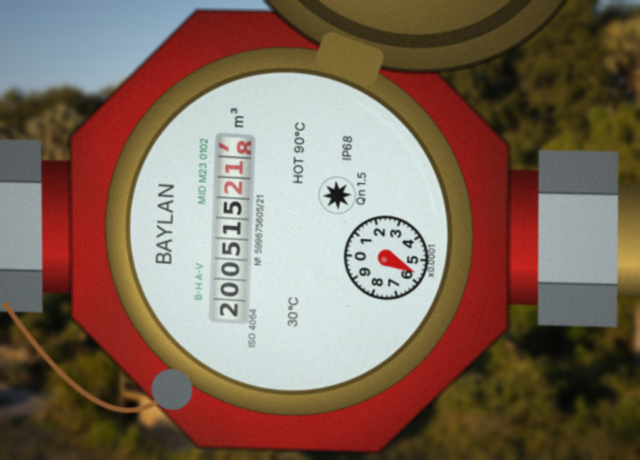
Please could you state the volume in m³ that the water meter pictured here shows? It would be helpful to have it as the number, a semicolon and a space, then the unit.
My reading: 200515.2175; m³
